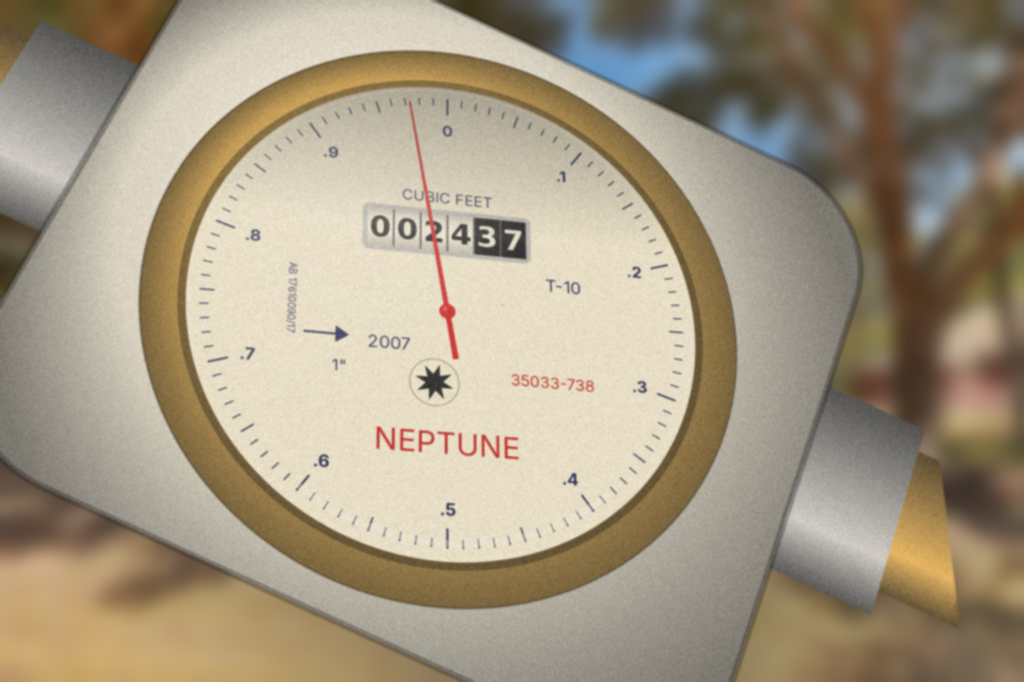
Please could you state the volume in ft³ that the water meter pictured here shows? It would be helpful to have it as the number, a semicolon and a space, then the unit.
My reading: 2436.97; ft³
